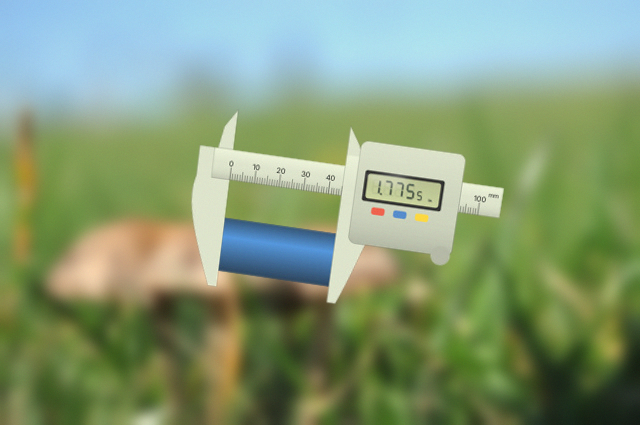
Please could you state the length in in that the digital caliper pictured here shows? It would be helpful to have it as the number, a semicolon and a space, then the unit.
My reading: 1.7755; in
